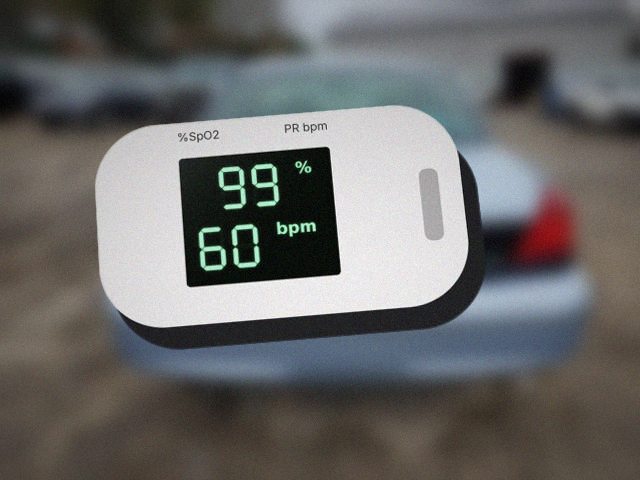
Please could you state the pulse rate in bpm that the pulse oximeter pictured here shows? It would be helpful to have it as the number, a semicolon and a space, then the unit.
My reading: 60; bpm
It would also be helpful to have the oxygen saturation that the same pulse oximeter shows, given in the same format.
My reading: 99; %
